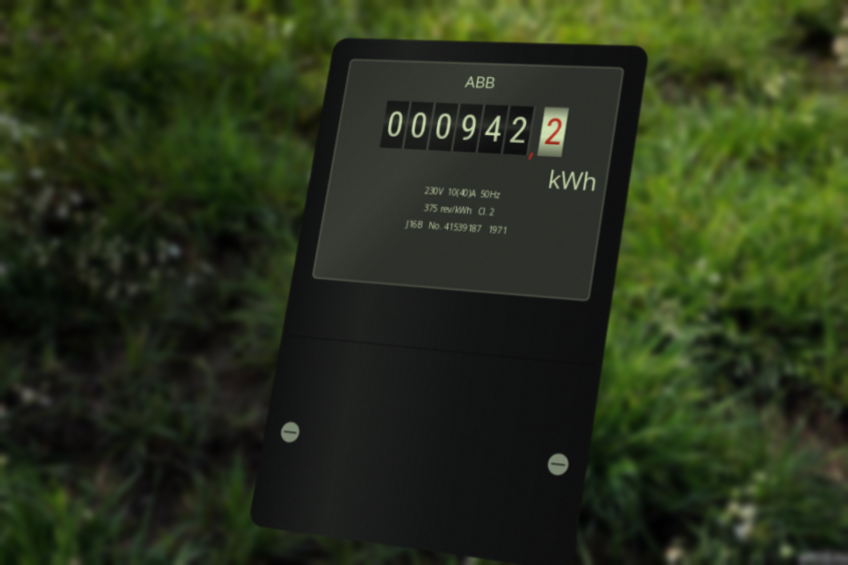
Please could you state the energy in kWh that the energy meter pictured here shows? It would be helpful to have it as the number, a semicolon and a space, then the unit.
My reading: 942.2; kWh
